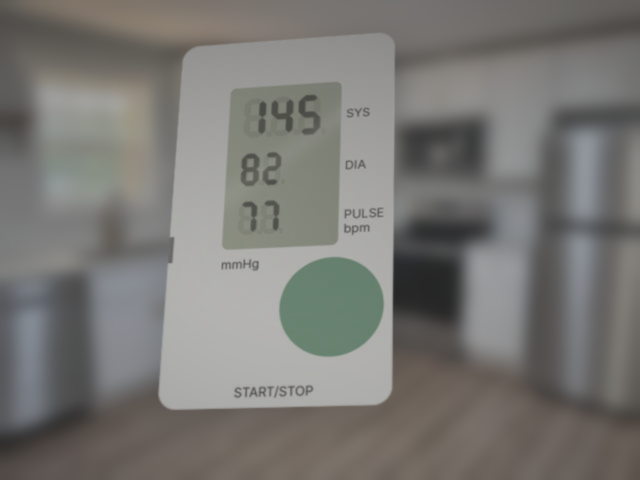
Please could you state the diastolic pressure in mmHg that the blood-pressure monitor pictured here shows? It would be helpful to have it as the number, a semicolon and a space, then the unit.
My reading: 82; mmHg
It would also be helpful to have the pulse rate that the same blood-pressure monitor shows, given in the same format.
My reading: 77; bpm
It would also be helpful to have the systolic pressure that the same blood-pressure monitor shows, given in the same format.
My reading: 145; mmHg
